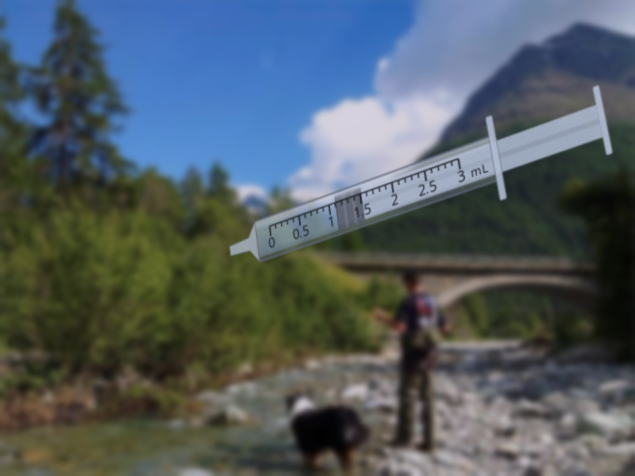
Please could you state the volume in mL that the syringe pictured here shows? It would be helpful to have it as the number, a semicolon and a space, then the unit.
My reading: 1.1; mL
